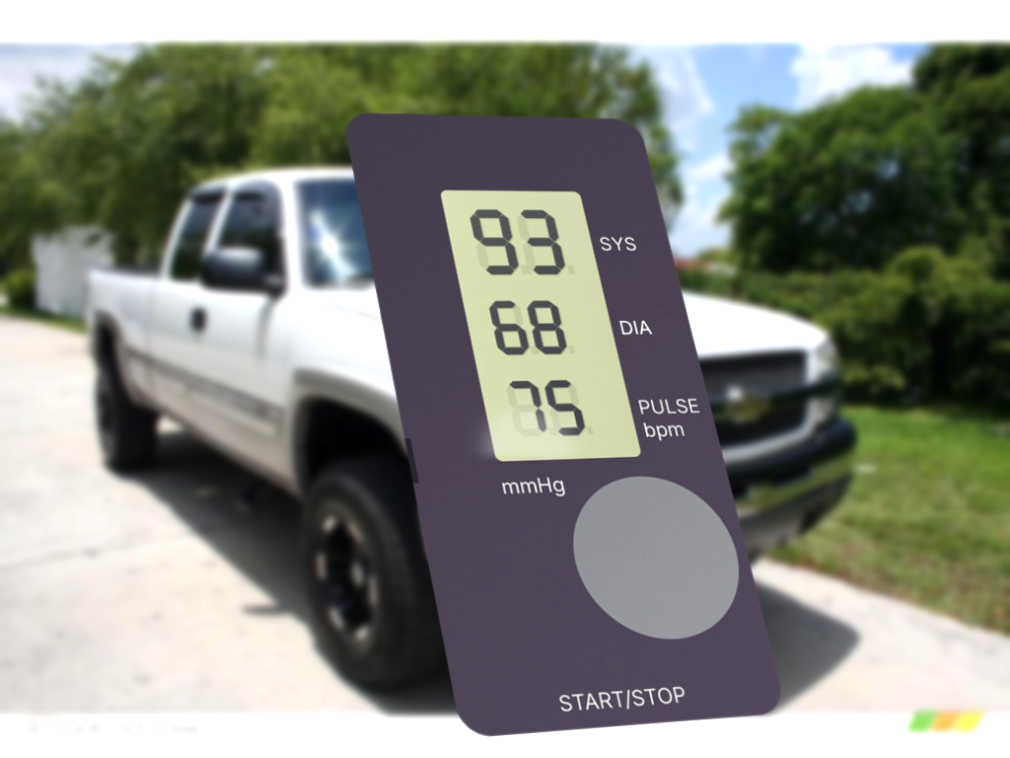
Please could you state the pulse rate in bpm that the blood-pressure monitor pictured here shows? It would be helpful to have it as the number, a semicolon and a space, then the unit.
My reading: 75; bpm
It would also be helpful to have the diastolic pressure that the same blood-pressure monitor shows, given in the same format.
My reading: 68; mmHg
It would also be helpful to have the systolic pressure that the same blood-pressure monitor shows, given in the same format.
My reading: 93; mmHg
